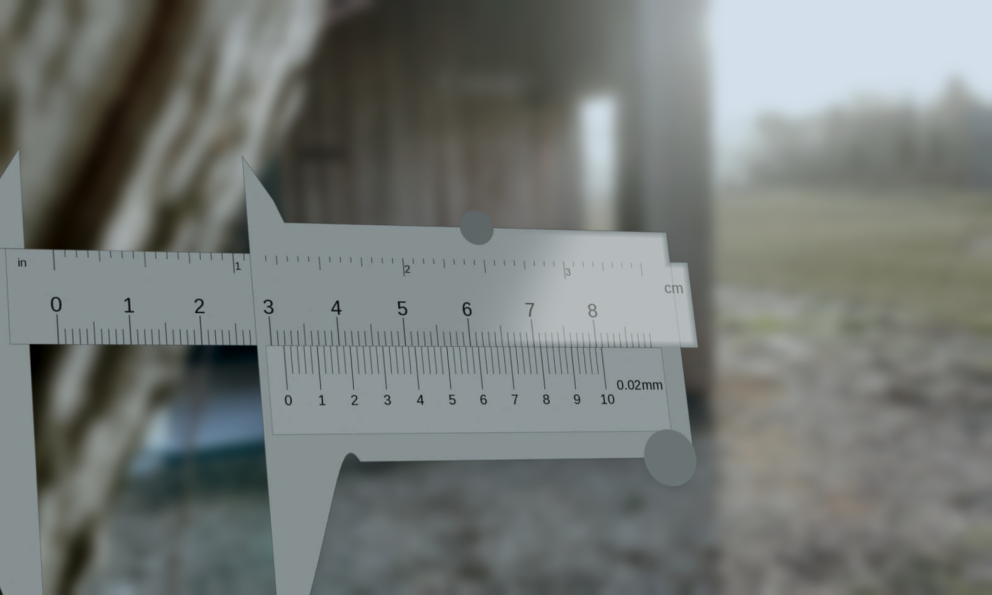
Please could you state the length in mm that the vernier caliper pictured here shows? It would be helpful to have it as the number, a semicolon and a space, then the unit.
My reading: 31.8; mm
